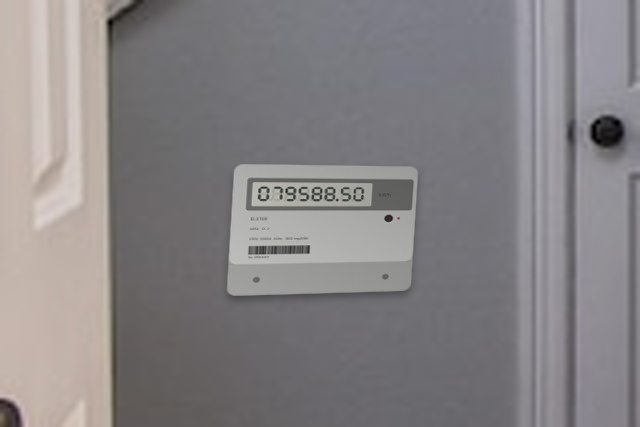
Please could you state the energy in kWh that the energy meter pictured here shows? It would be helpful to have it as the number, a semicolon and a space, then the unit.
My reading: 79588.50; kWh
